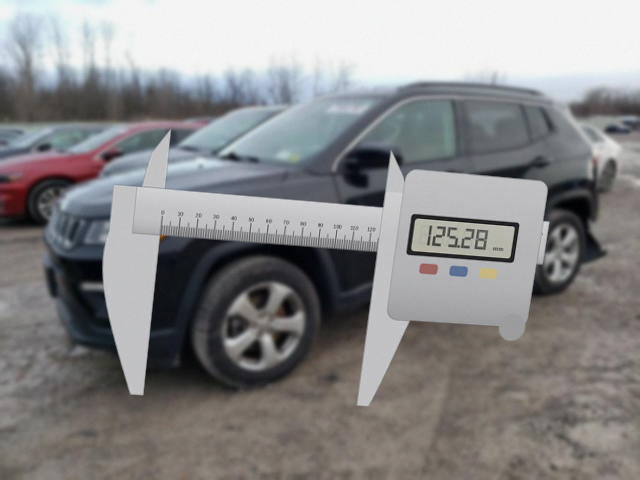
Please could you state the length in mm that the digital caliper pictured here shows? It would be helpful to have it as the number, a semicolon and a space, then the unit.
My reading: 125.28; mm
